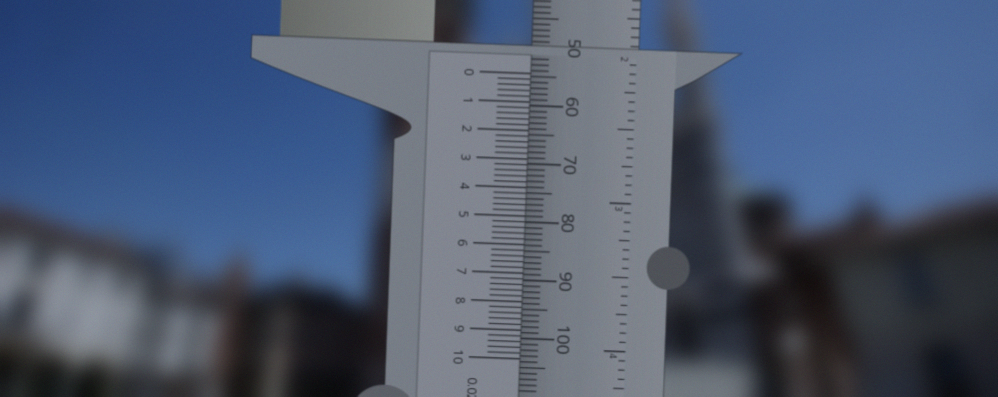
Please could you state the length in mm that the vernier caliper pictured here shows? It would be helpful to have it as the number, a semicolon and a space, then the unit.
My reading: 54.5; mm
